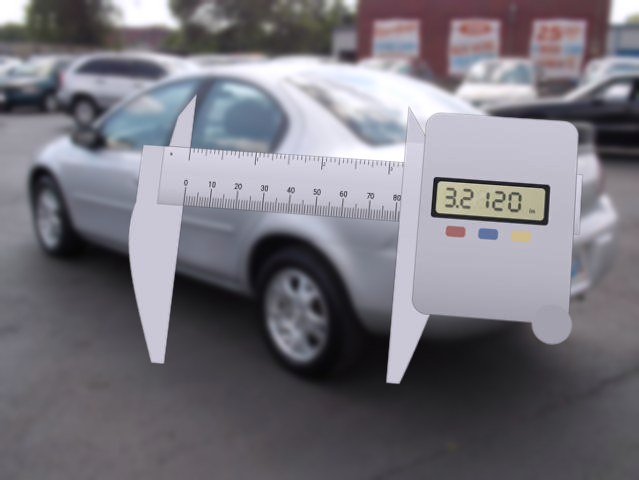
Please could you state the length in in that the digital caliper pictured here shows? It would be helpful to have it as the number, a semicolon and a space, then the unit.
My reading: 3.2120; in
